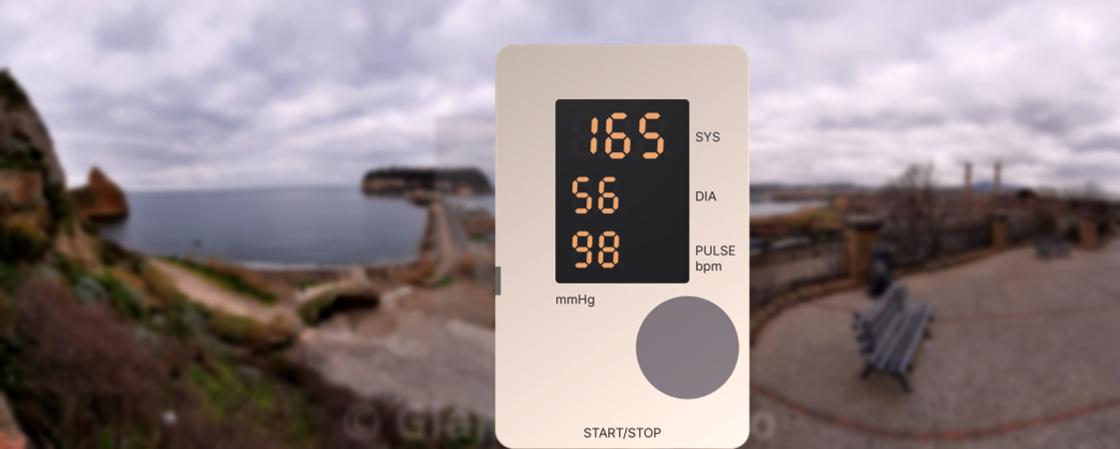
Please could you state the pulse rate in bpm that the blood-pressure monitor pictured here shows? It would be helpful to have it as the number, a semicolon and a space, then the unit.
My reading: 98; bpm
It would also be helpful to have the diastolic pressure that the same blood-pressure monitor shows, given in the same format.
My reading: 56; mmHg
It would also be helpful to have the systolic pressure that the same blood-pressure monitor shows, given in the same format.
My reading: 165; mmHg
